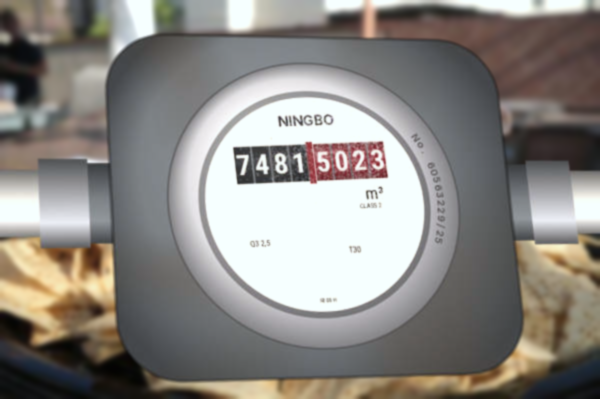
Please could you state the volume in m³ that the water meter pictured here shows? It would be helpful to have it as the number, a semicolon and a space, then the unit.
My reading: 7481.5023; m³
